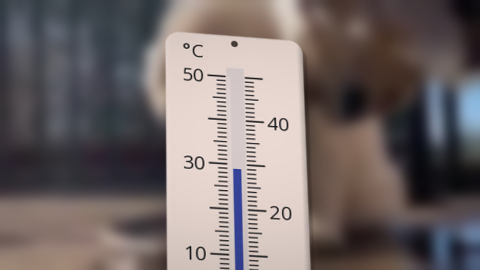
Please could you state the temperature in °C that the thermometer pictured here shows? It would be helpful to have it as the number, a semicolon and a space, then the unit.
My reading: 29; °C
